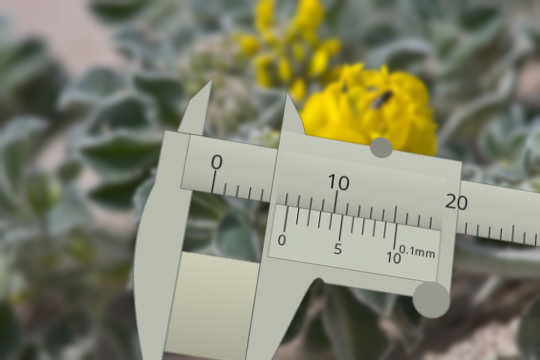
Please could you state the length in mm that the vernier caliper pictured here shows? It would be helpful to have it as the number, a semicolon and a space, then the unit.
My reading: 6.2; mm
